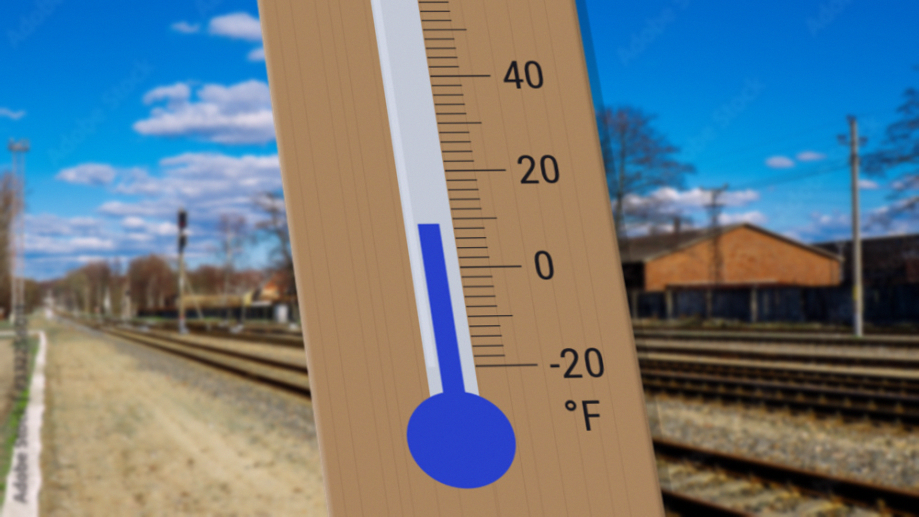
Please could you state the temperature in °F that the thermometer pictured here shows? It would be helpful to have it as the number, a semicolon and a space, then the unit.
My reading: 9; °F
